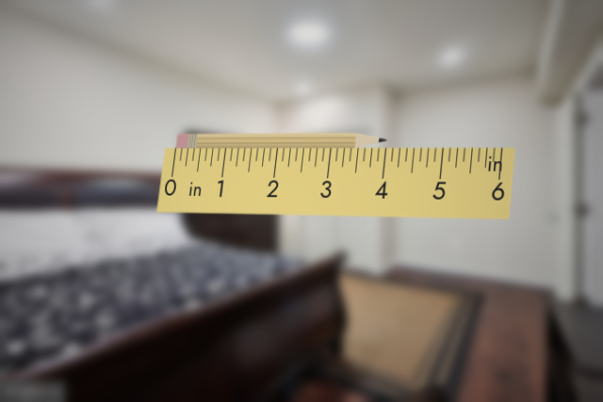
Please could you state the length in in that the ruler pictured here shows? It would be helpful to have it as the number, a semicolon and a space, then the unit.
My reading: 4; in
